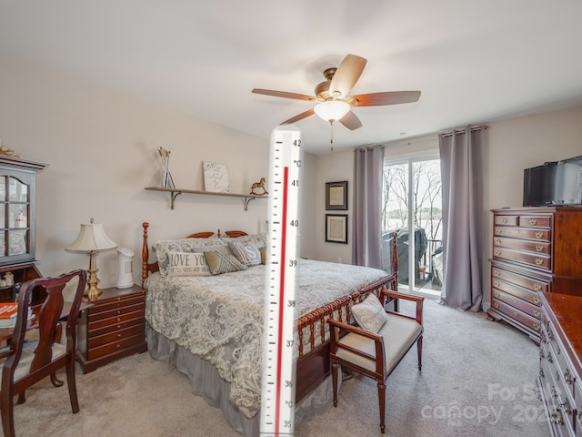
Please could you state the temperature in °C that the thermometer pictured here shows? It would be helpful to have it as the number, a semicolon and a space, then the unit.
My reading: 41.4; °C
